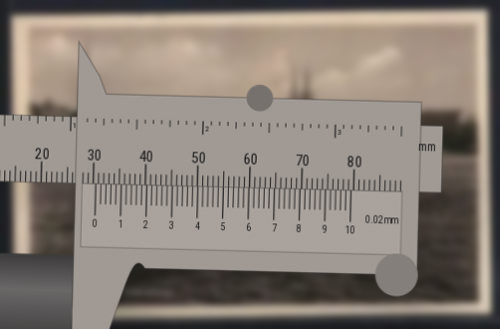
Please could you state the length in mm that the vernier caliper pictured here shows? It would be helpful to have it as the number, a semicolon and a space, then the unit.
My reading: 30.5; mm
